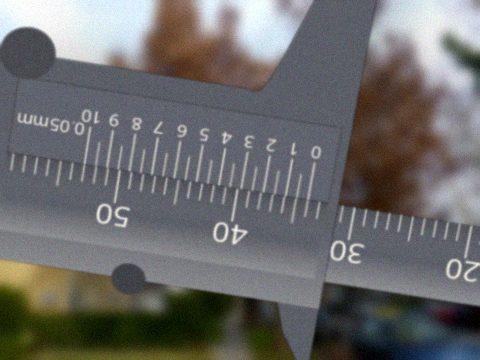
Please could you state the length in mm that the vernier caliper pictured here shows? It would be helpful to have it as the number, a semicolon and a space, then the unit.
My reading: 34.0; mm
